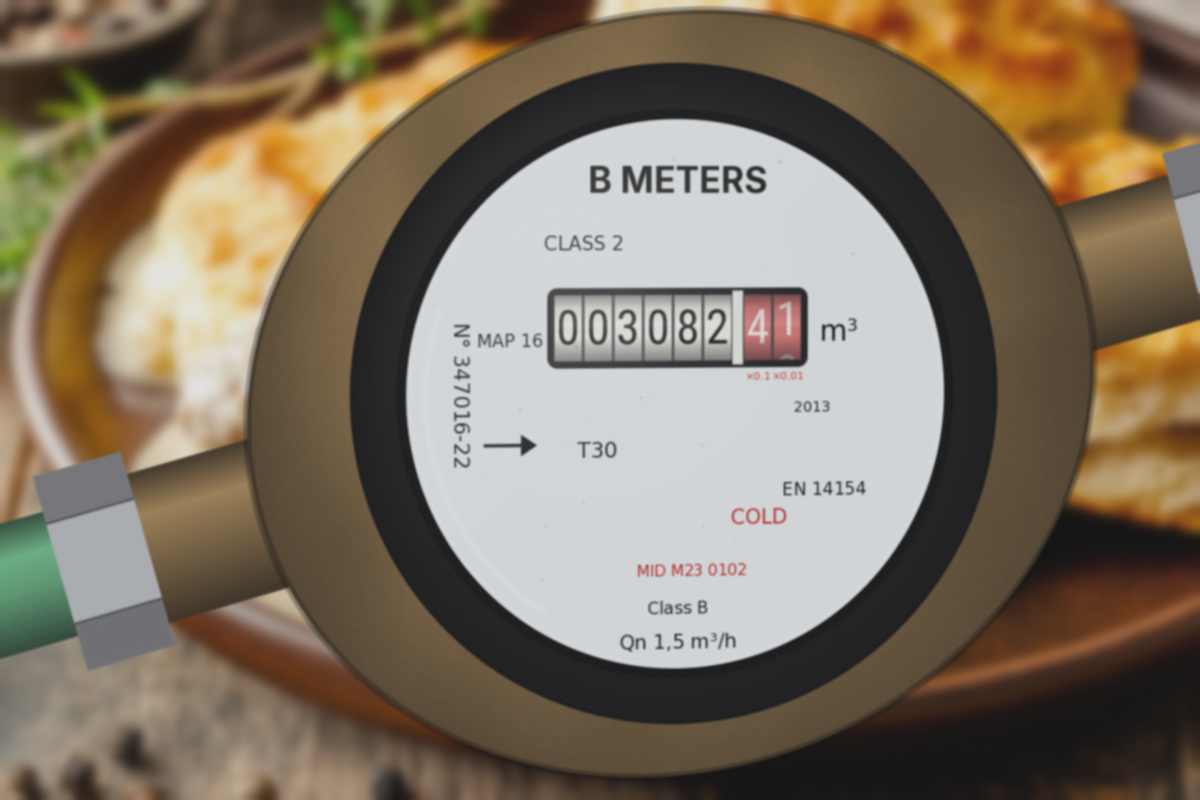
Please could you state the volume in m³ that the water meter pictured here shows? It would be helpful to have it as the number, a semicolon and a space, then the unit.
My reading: 3082.41; m³
